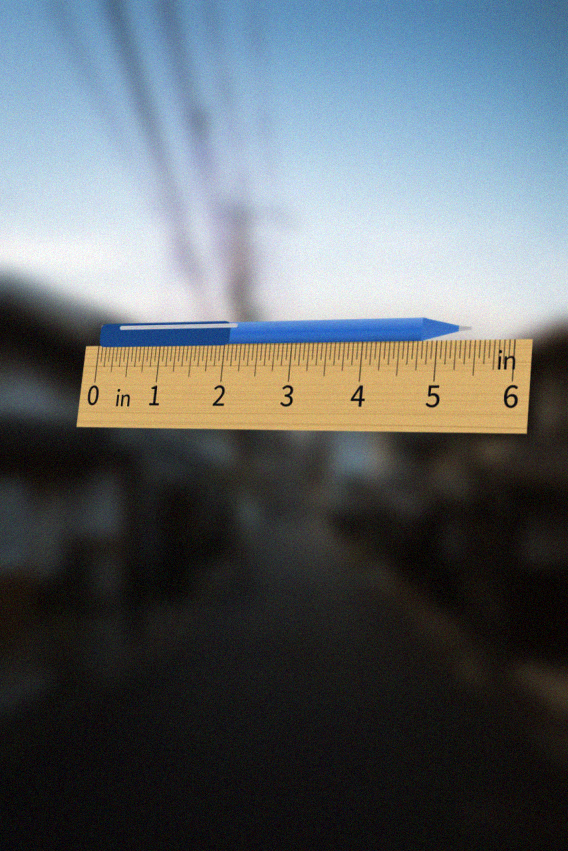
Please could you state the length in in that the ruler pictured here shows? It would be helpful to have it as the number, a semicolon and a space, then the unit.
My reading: 5.4375; in
